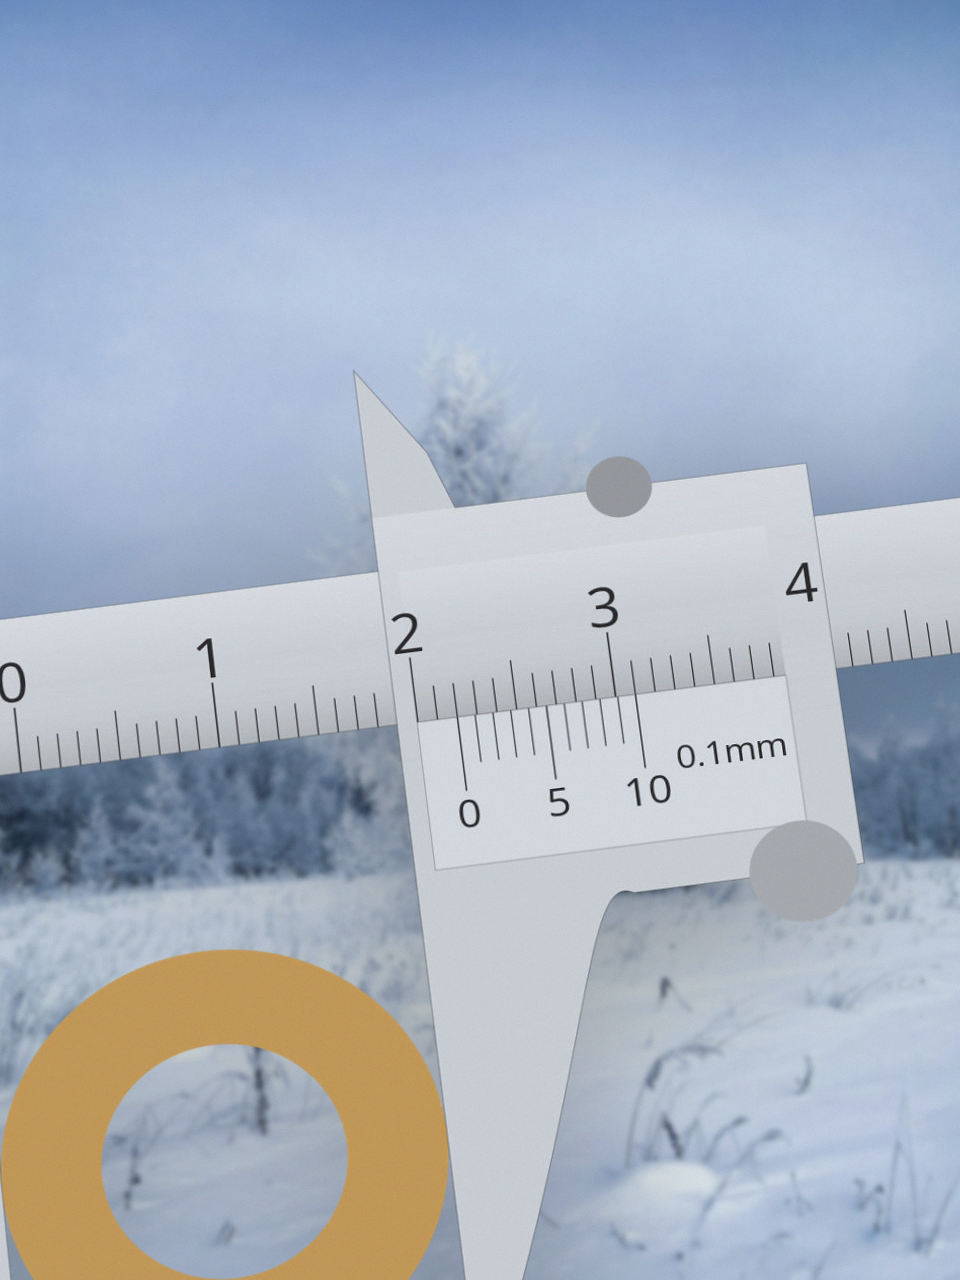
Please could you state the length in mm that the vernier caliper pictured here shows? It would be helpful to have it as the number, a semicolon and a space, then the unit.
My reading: 22.0; mm
